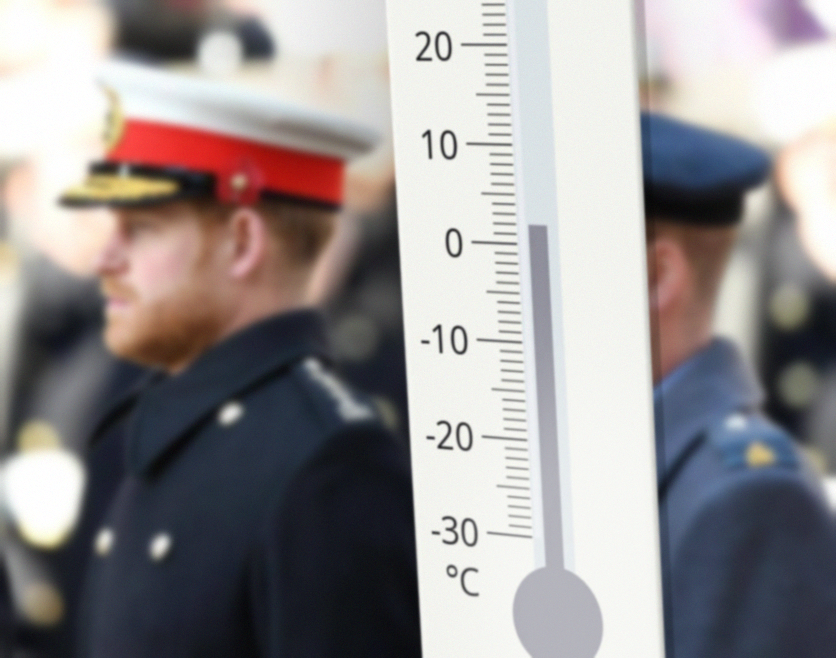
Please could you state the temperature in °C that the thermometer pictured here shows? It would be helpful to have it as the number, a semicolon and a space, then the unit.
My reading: 2; °C
